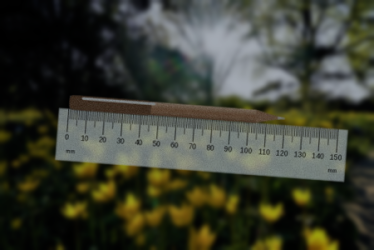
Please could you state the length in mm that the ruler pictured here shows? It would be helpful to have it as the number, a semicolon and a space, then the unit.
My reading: 120; mm
